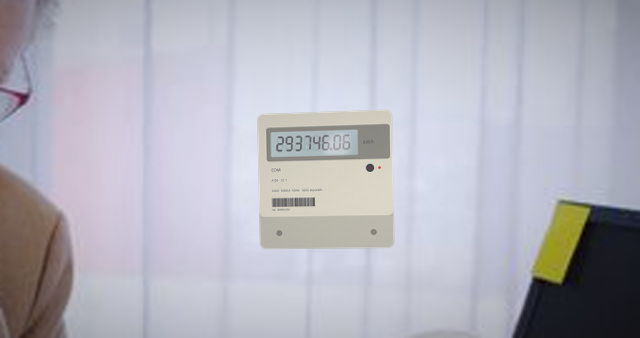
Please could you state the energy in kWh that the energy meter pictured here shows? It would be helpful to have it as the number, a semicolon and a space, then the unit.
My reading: 293746.06; kWh
